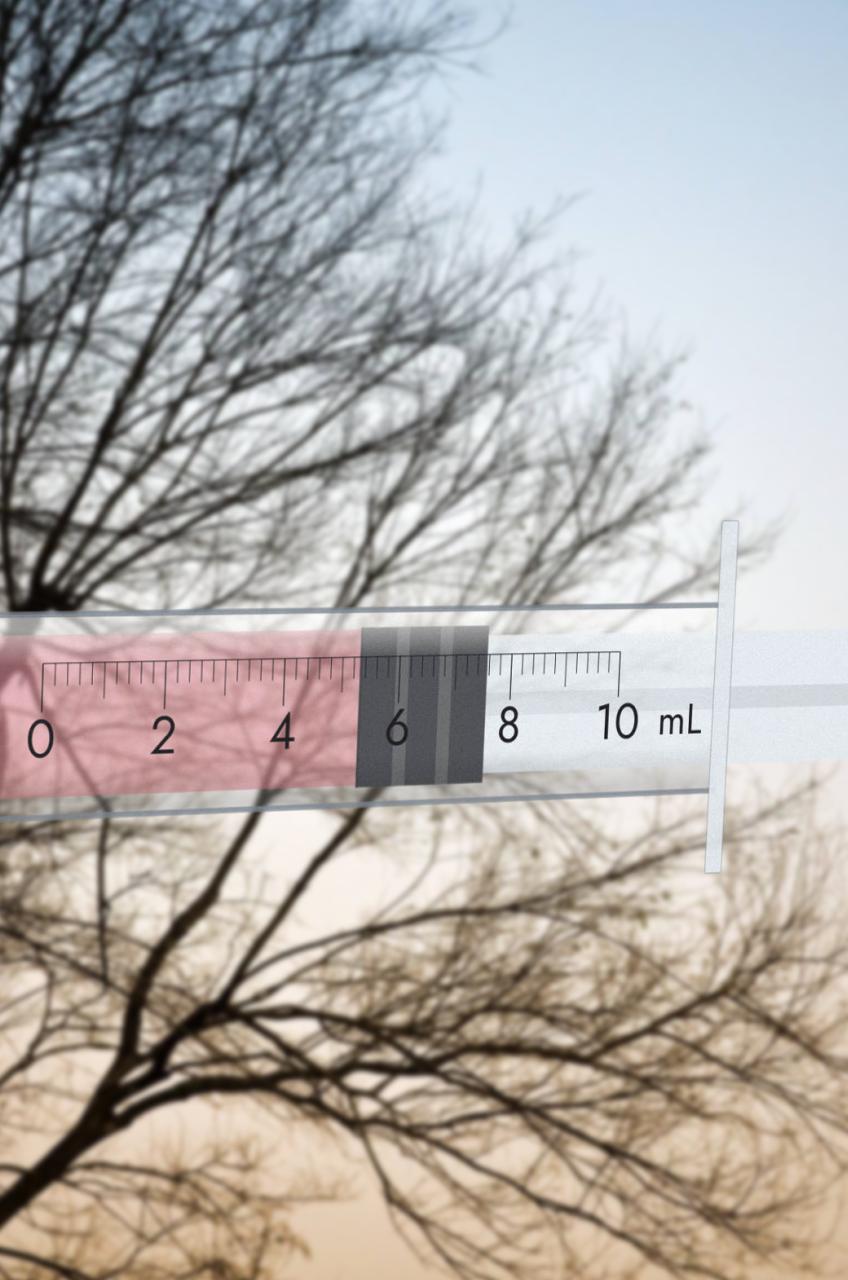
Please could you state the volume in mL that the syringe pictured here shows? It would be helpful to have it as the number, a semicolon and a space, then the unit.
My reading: 5.3; mL
